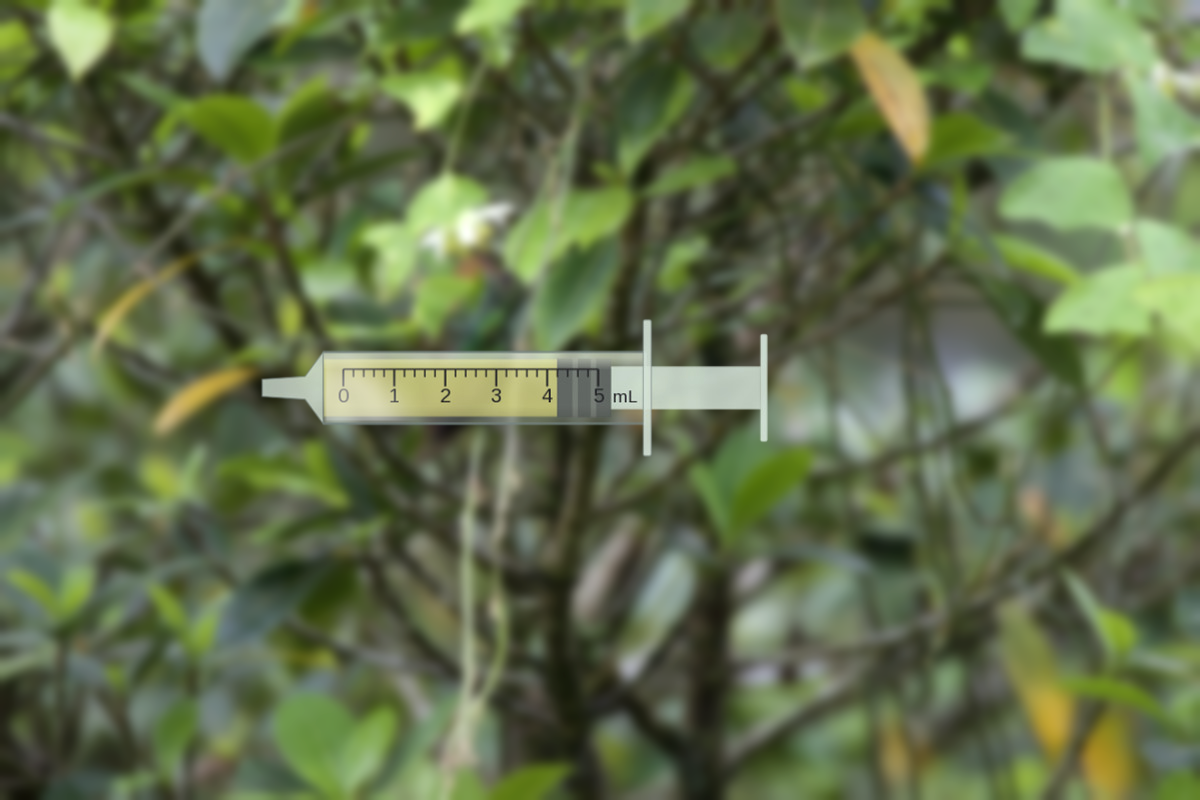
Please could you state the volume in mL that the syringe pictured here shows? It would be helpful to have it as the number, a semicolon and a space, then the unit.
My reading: 4.2; mL
